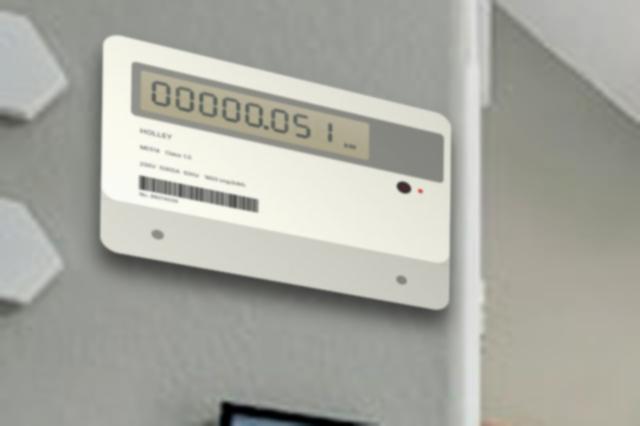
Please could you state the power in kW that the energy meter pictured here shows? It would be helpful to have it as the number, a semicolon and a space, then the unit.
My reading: 0.051; kW
